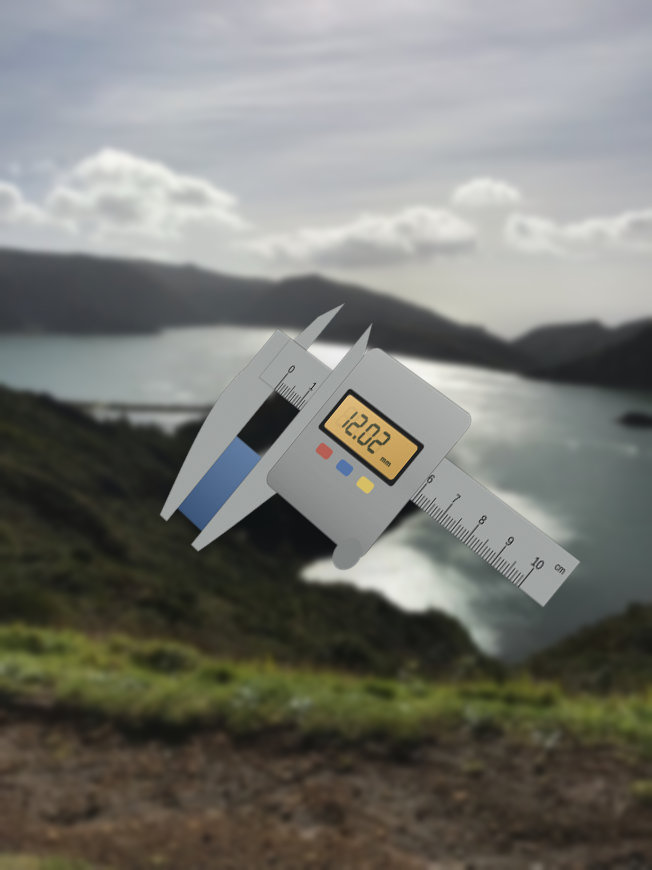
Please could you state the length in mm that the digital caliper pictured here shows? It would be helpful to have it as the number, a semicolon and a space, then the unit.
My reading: 12.02; mm
